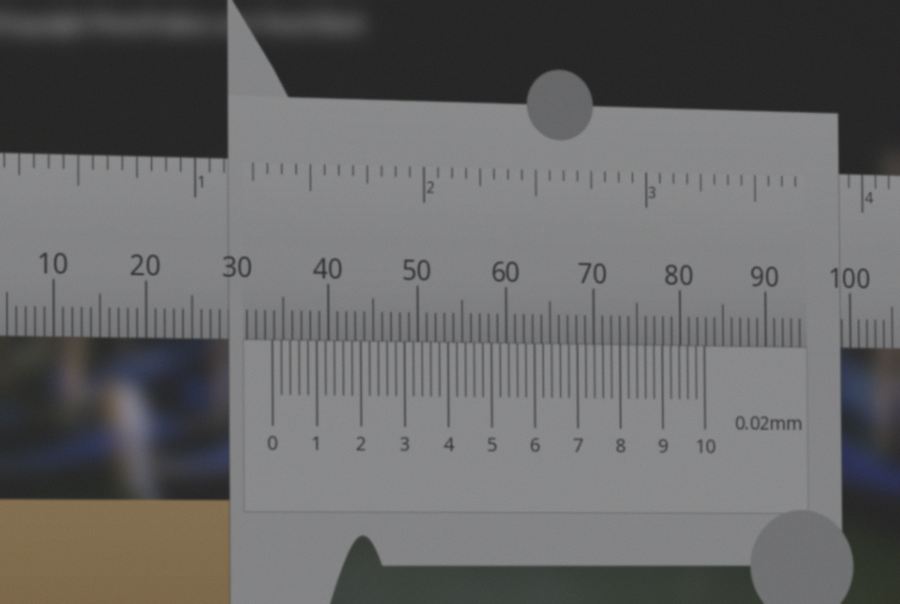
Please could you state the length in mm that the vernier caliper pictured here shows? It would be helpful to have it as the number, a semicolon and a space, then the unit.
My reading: 33.8; mm
